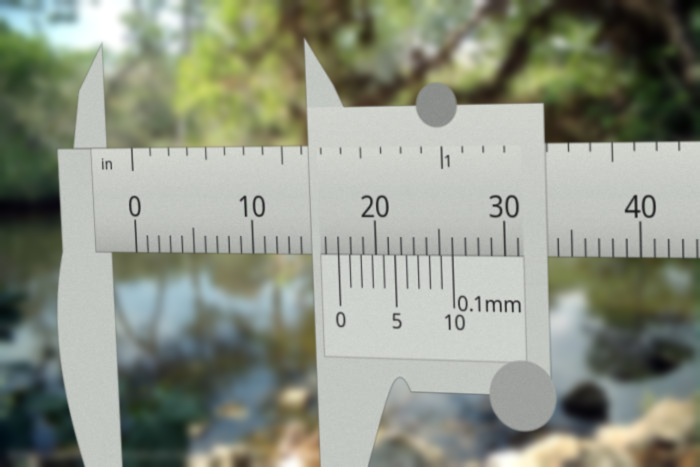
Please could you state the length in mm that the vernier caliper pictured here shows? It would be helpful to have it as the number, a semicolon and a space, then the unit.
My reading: 17.0; mm
